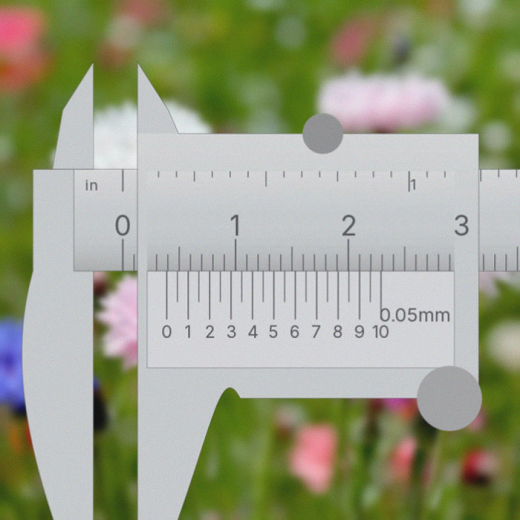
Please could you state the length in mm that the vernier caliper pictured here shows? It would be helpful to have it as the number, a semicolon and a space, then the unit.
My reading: 3.9; mm
